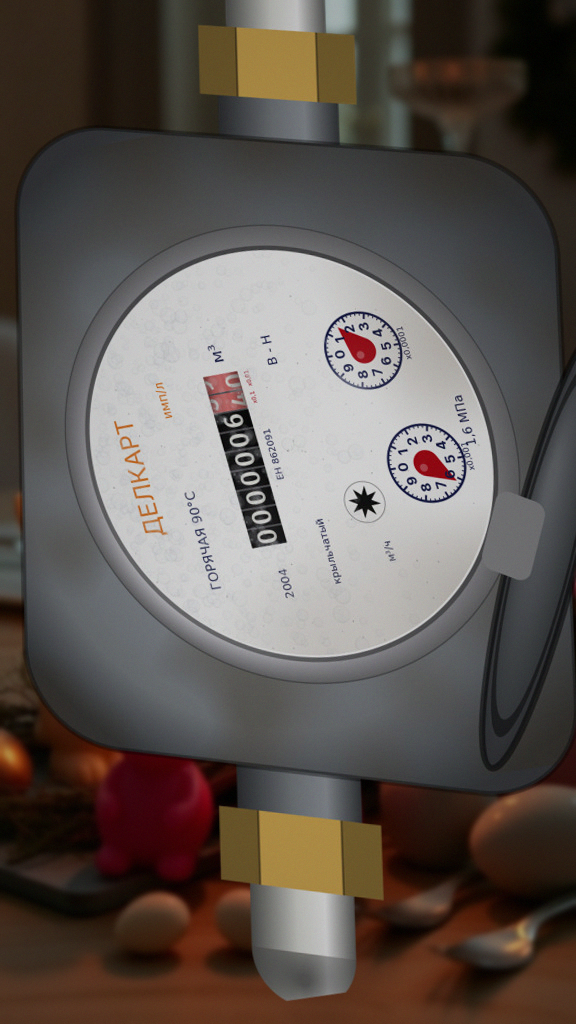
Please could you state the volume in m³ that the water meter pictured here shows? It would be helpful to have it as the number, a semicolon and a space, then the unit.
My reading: 6.3961; m³
